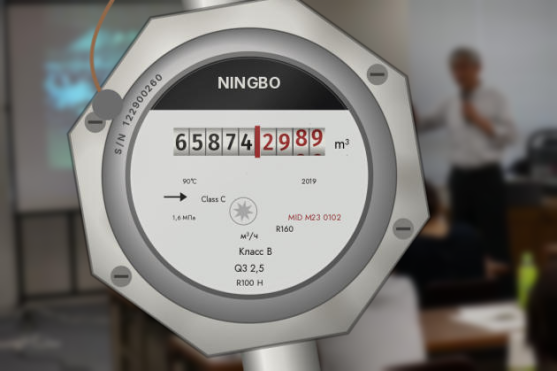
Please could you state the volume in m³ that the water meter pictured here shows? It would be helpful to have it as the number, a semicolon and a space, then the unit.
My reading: 65874.2989; m³
